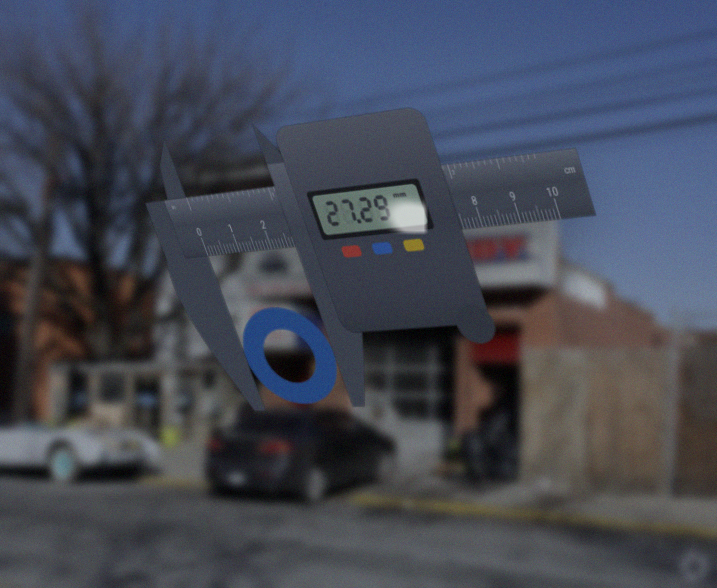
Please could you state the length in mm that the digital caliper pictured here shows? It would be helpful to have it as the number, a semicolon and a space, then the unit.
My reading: 27.29; mm
